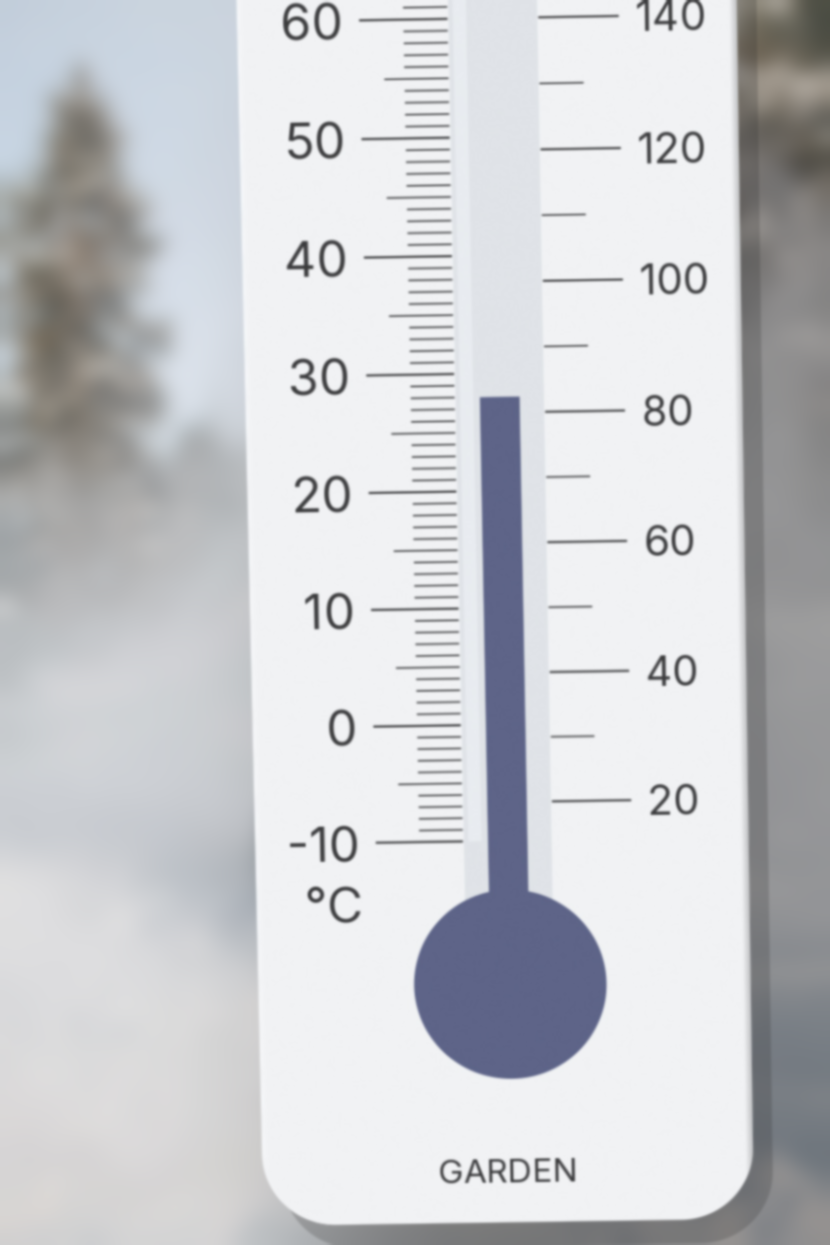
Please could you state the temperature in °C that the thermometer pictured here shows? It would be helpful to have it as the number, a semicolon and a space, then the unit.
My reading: 28; °C
